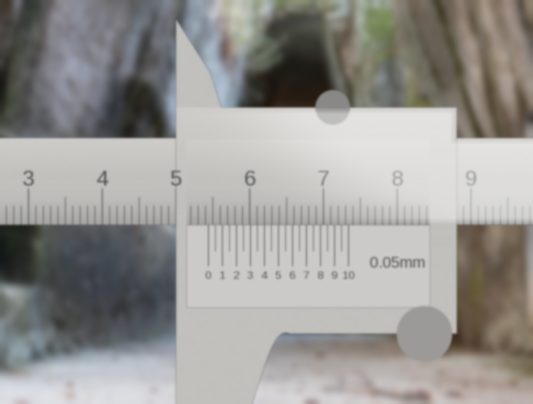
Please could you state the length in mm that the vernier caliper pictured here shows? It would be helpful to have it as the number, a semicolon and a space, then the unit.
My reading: 54.4; mm
